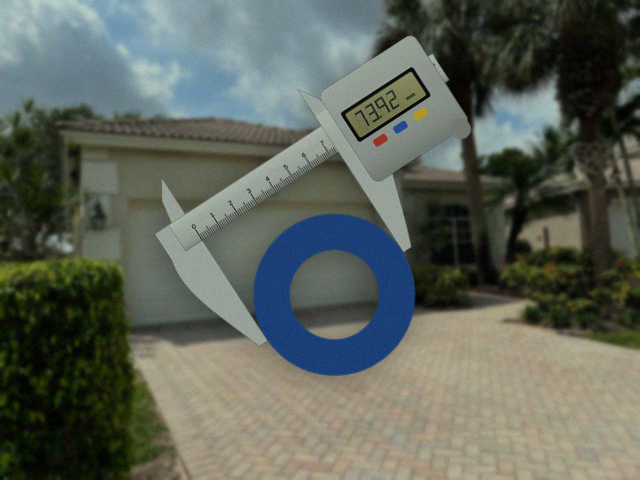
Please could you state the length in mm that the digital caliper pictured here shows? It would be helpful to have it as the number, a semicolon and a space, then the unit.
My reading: 73.92; mm
